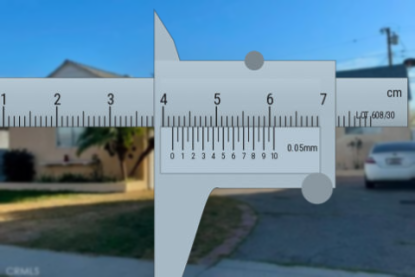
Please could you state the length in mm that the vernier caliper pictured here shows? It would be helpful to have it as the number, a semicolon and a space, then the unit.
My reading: 41.8; mm
